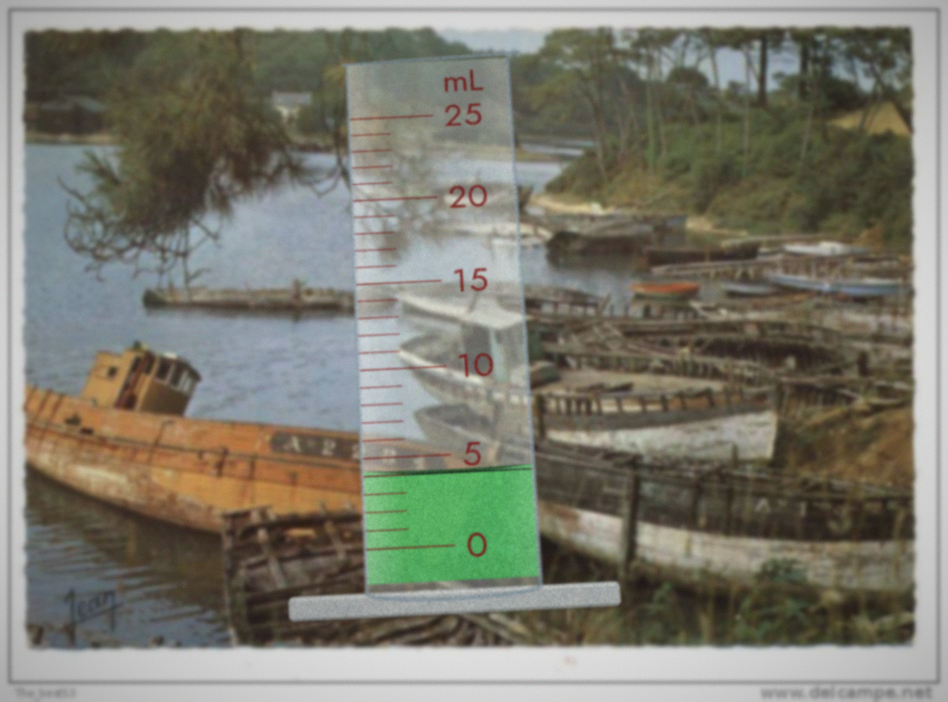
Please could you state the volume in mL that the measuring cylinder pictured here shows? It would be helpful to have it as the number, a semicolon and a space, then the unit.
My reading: 4; mL
